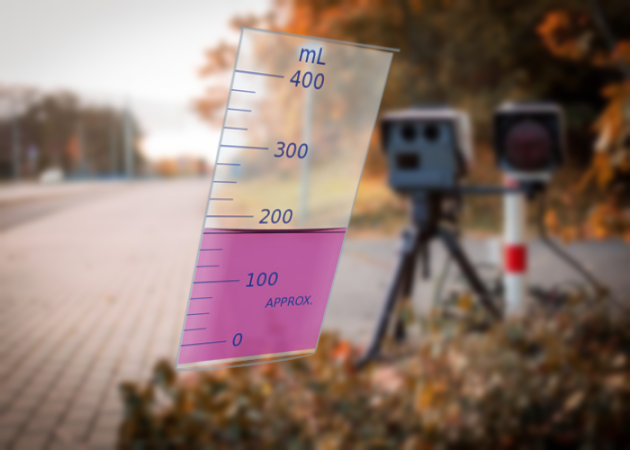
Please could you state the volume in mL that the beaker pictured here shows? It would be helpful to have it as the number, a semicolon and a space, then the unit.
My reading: 175; mL
